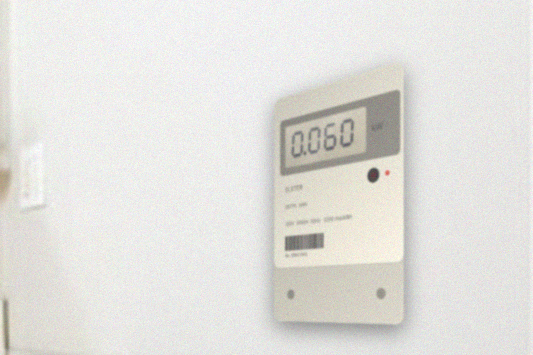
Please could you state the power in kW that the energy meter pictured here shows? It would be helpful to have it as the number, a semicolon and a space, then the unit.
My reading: 0.060; kW
